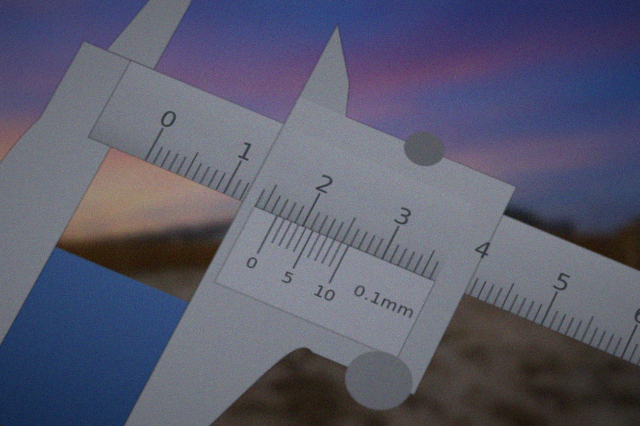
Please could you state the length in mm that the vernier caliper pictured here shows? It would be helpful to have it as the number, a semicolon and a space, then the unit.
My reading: 16.8; mm
